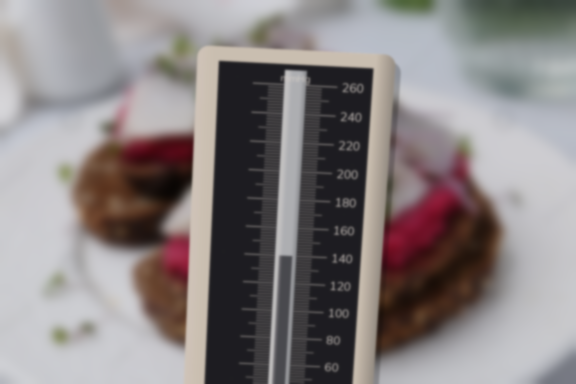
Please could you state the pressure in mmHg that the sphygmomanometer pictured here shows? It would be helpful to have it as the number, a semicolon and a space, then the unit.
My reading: 140; mmHg
